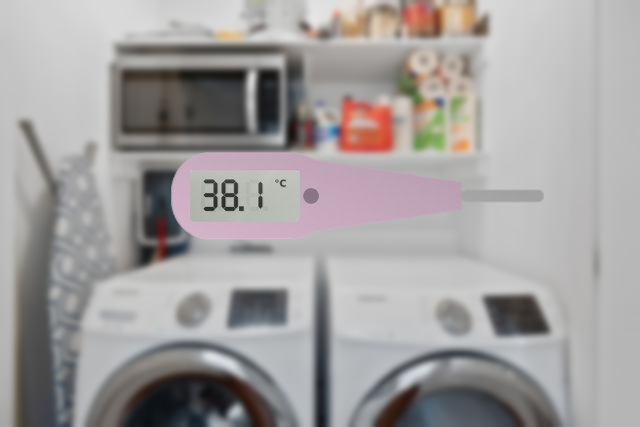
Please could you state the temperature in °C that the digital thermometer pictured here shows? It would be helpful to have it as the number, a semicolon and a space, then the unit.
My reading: 38.1; °C
